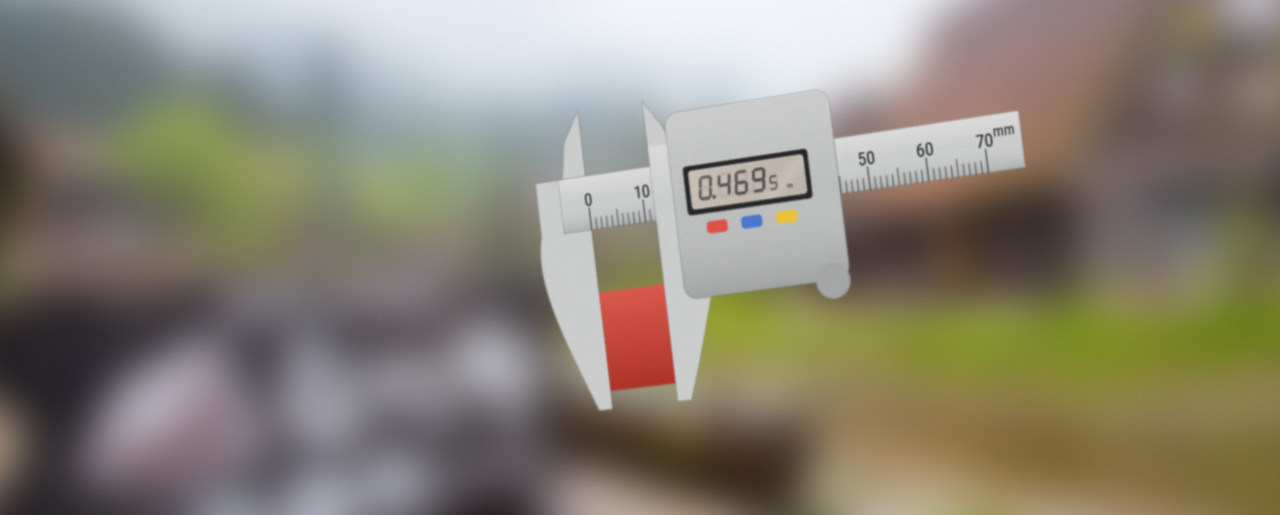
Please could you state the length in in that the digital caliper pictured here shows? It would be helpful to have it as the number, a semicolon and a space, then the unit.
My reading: 0.4695; in
